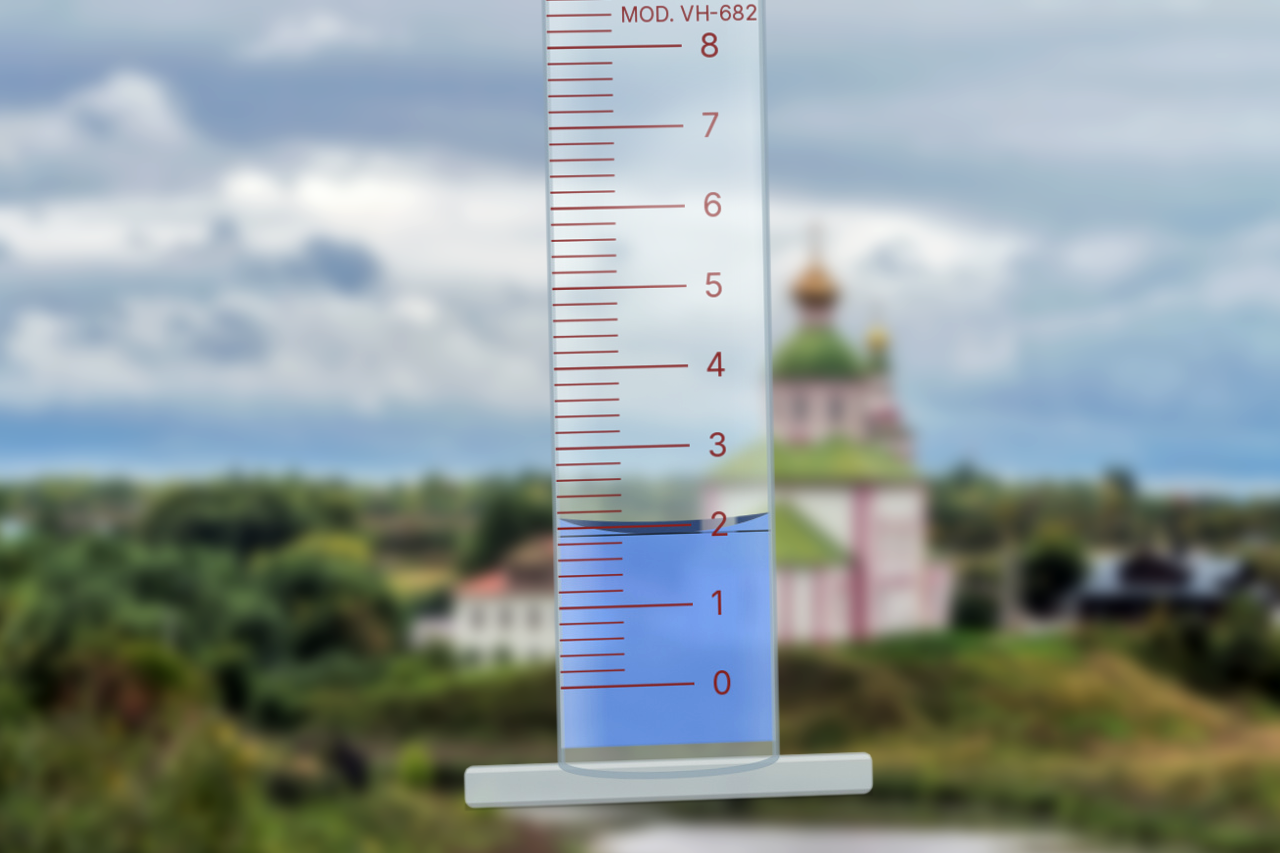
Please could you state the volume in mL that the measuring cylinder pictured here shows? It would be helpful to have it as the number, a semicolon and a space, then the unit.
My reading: 1.9; mL
